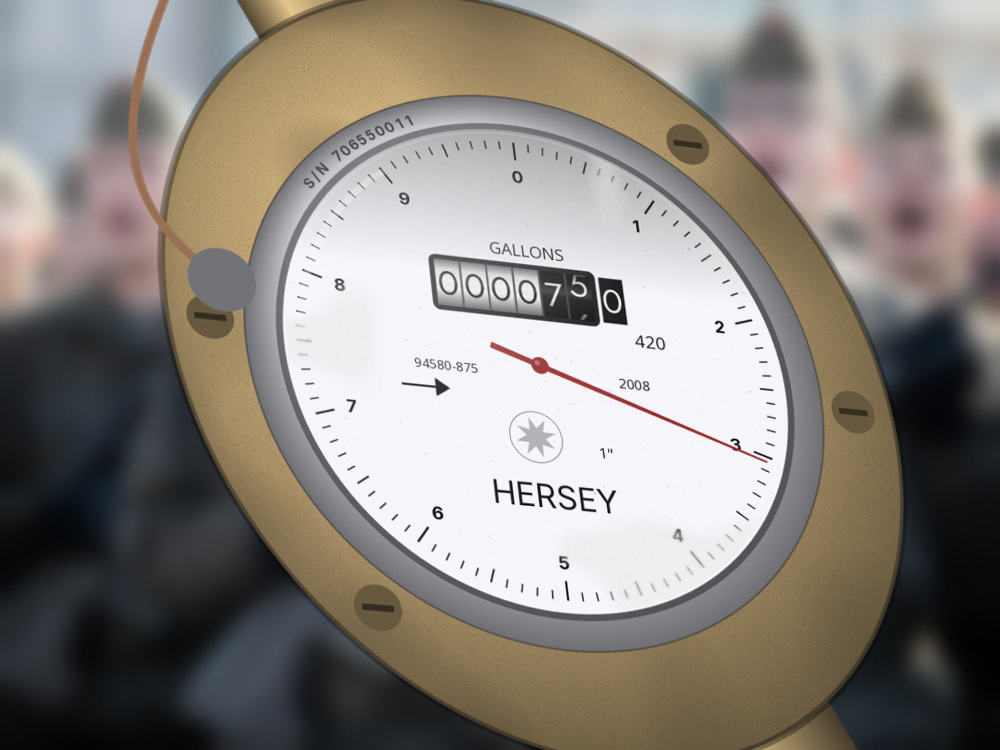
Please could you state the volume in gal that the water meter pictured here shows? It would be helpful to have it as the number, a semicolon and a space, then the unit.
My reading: 753.0; gal
